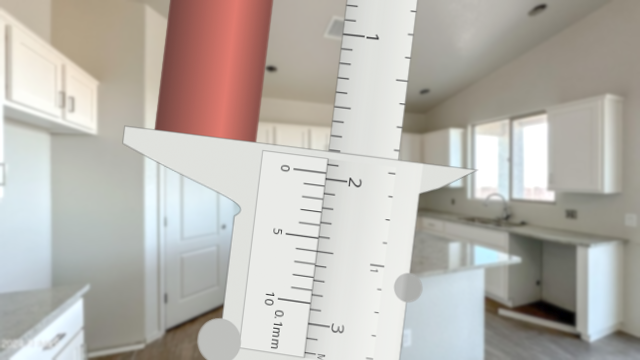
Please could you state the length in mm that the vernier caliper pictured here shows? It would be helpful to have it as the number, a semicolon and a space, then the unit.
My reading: 19.6; mm
